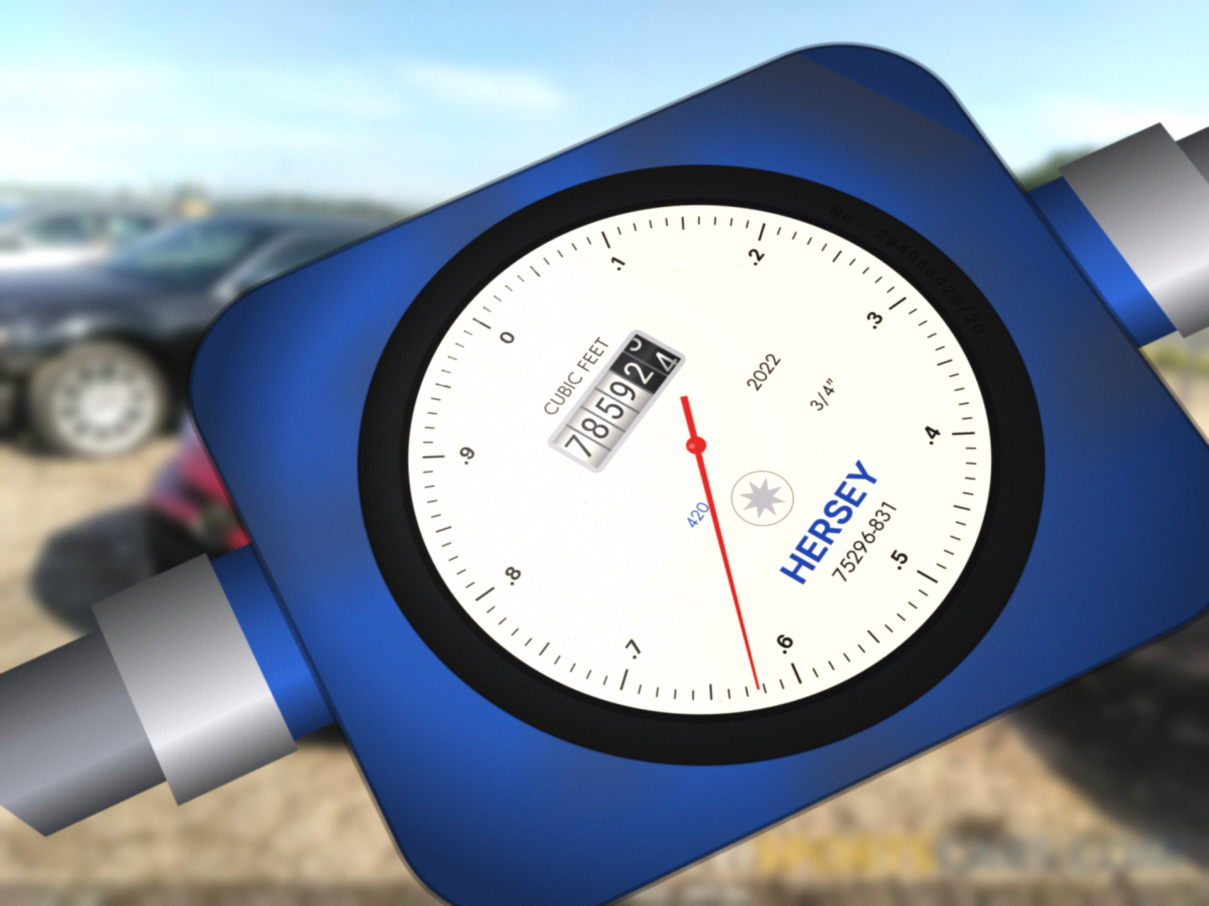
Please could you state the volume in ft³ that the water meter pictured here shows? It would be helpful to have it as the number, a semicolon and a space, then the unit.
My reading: 785923.62; ft³
